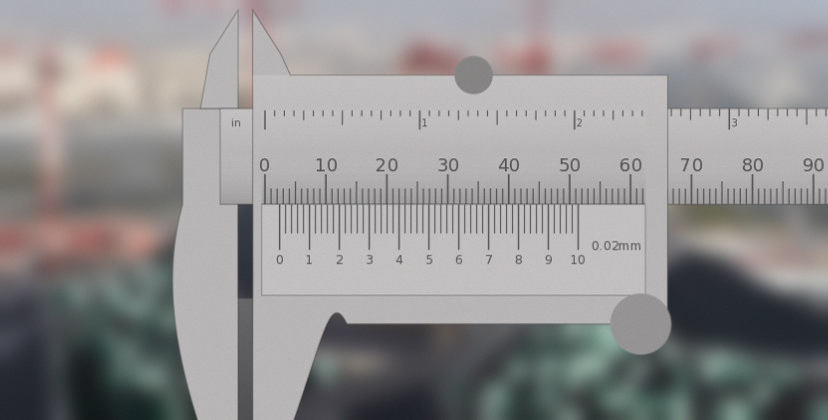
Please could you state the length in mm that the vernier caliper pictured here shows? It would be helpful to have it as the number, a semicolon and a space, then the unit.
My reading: 2.4; mm
